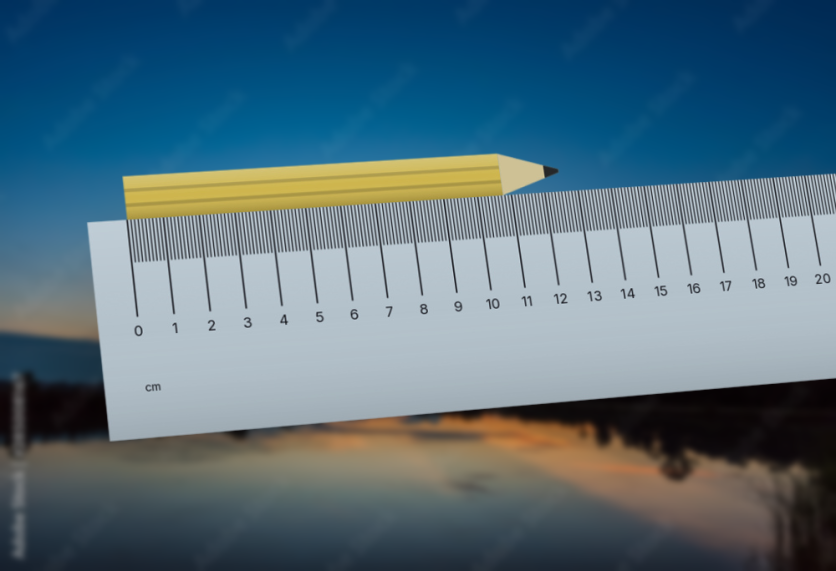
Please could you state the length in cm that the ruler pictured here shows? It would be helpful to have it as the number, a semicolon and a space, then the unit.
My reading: 12.5; cm
